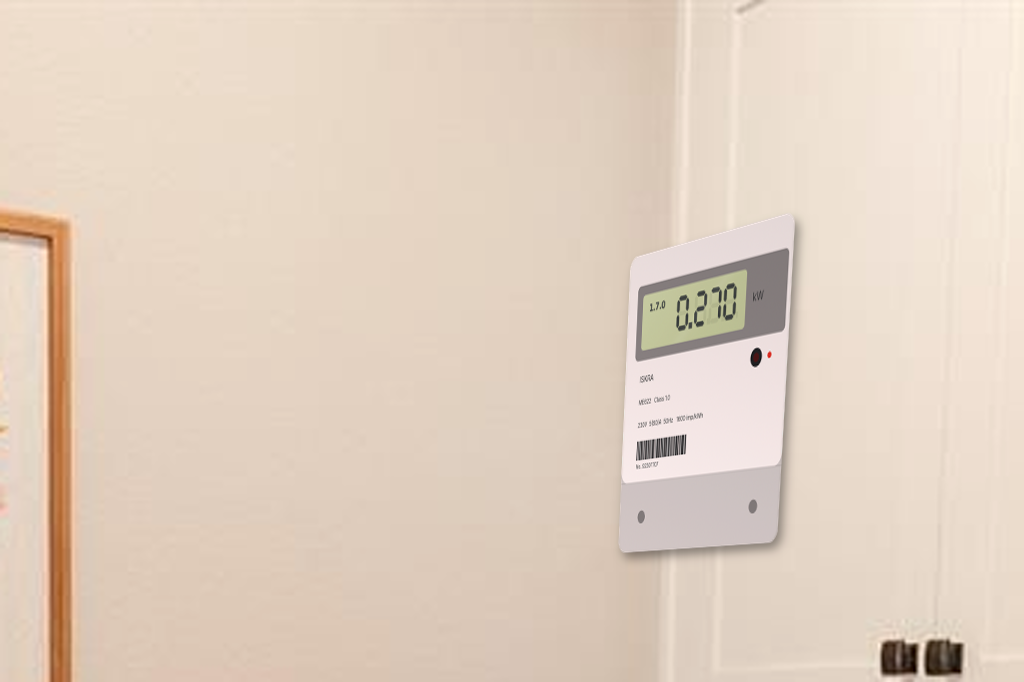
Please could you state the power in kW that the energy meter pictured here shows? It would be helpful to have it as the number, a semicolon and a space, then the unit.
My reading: 0.270; kW
